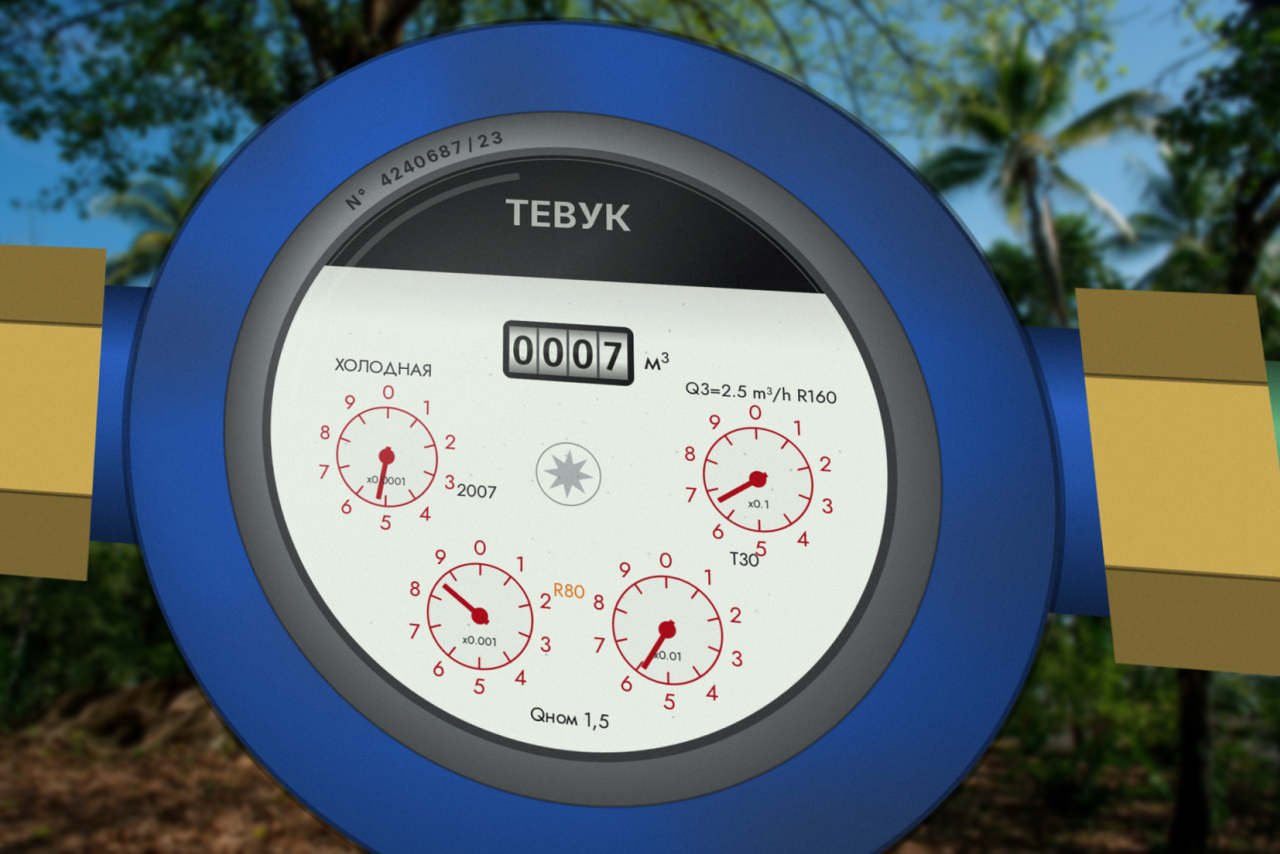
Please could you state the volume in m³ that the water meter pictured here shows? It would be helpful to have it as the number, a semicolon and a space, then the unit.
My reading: 7.6585; m³
